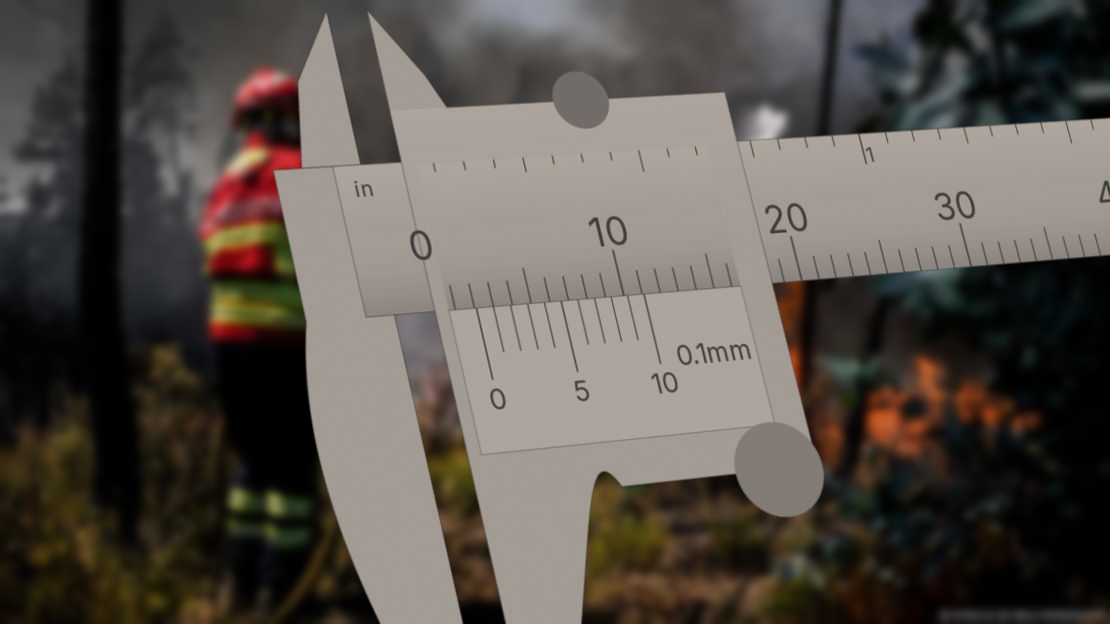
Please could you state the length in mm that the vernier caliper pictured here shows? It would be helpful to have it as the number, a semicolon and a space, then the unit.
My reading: 2.1; mm
